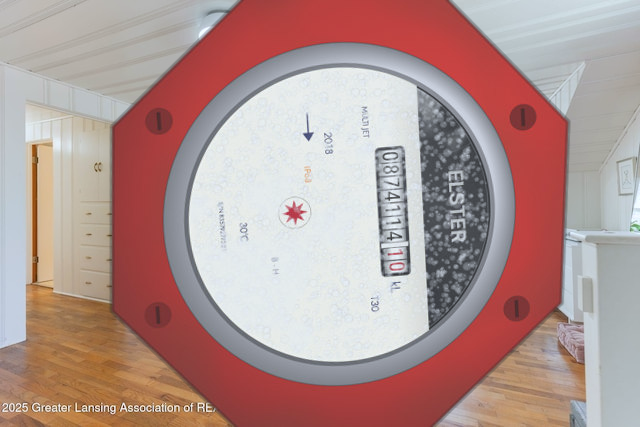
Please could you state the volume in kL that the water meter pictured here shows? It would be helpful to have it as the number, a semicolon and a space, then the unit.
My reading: 874114.10; kL
